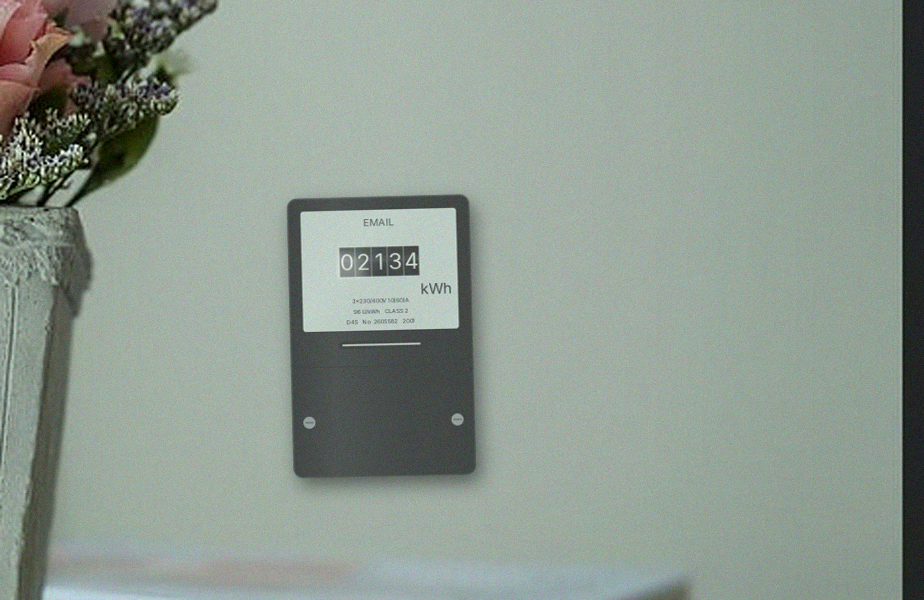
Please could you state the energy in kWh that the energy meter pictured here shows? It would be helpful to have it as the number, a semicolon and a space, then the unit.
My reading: 2134; kWh
